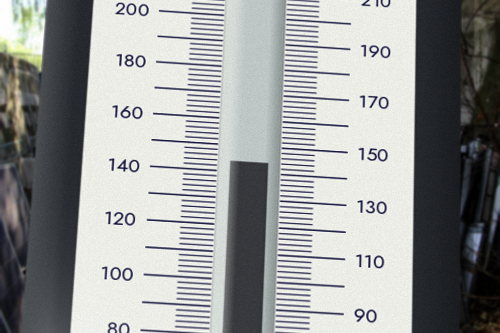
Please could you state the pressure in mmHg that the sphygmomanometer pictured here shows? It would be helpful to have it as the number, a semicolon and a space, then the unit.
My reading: 144; mmHg
